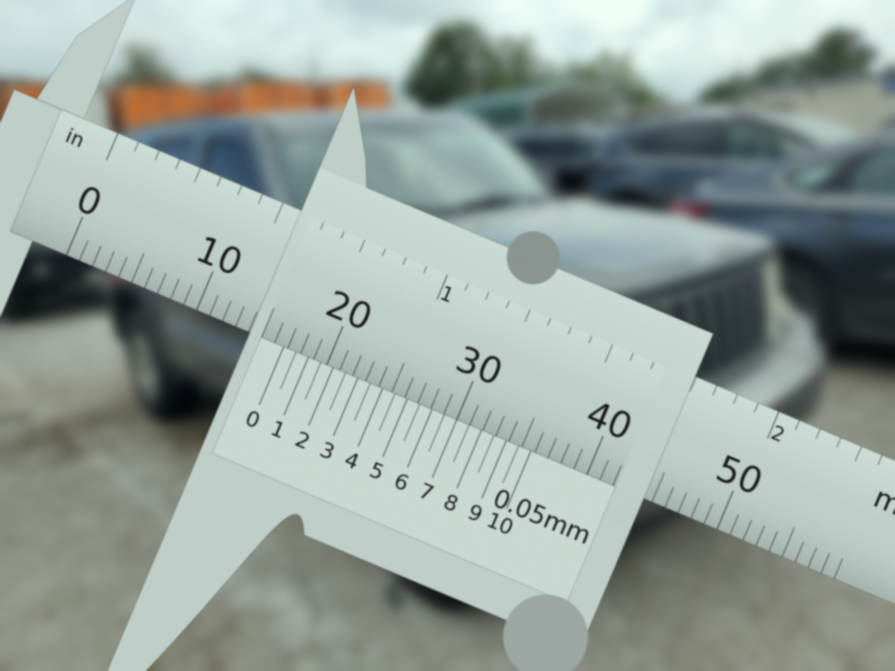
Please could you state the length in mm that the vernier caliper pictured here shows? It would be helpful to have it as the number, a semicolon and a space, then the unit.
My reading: 16.7; mm
